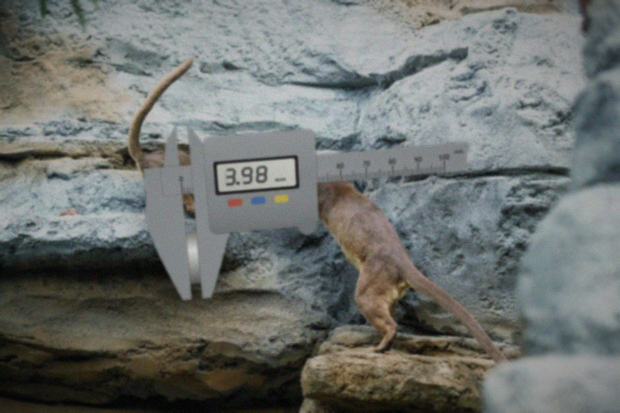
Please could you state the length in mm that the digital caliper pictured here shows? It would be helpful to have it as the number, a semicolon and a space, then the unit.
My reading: 3.98; mm
